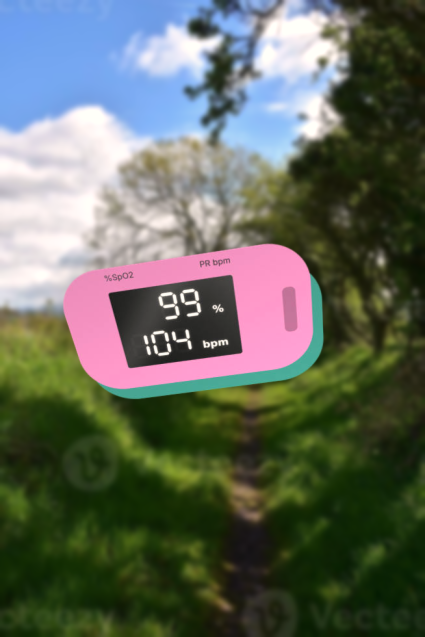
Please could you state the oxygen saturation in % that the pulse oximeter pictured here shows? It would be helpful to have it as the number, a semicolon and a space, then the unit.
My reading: 99; %
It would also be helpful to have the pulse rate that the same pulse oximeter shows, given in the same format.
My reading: 104; bpm
